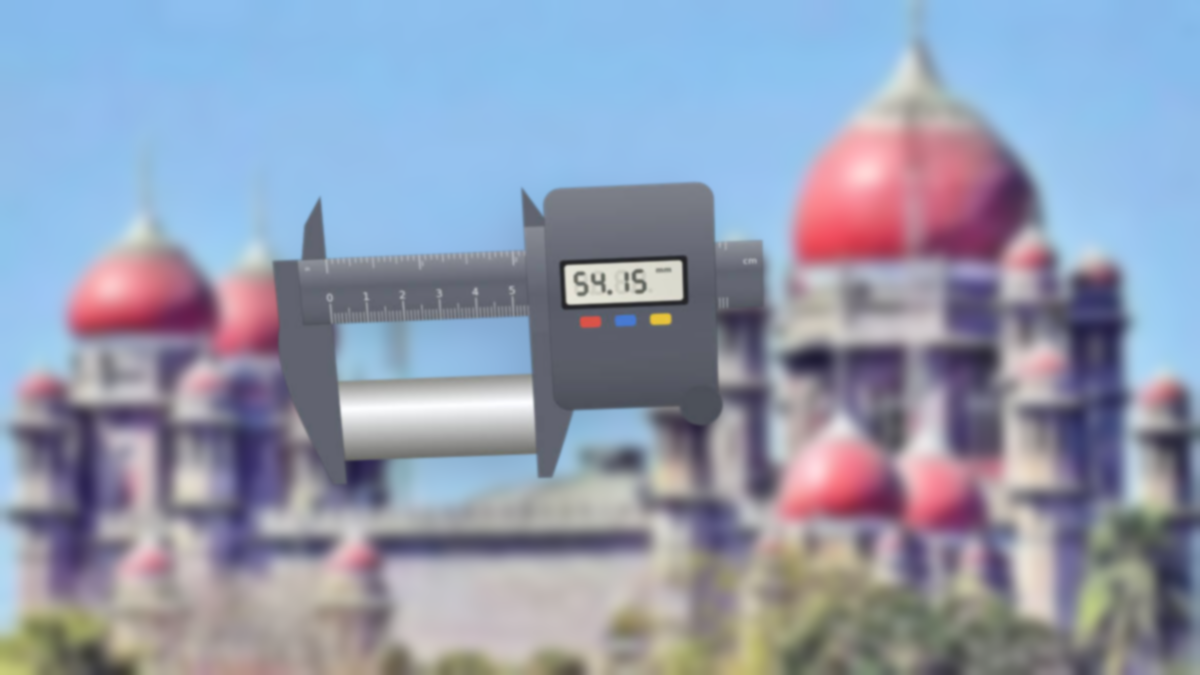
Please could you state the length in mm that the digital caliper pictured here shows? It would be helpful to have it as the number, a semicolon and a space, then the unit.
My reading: 54.15; mm
